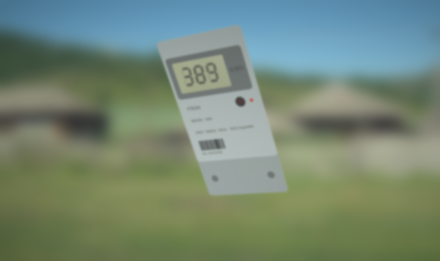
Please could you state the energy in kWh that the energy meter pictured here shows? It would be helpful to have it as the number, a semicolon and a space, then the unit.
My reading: 389; kWh
